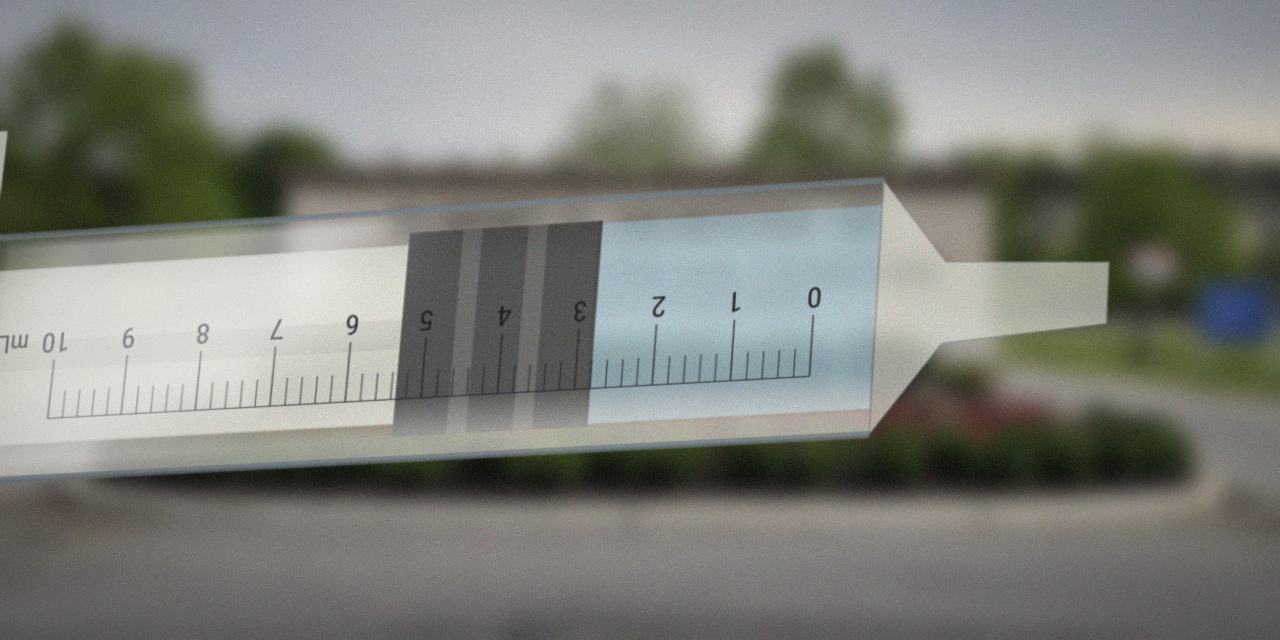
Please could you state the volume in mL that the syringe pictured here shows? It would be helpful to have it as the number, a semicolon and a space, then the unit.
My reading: 2.8; mL
